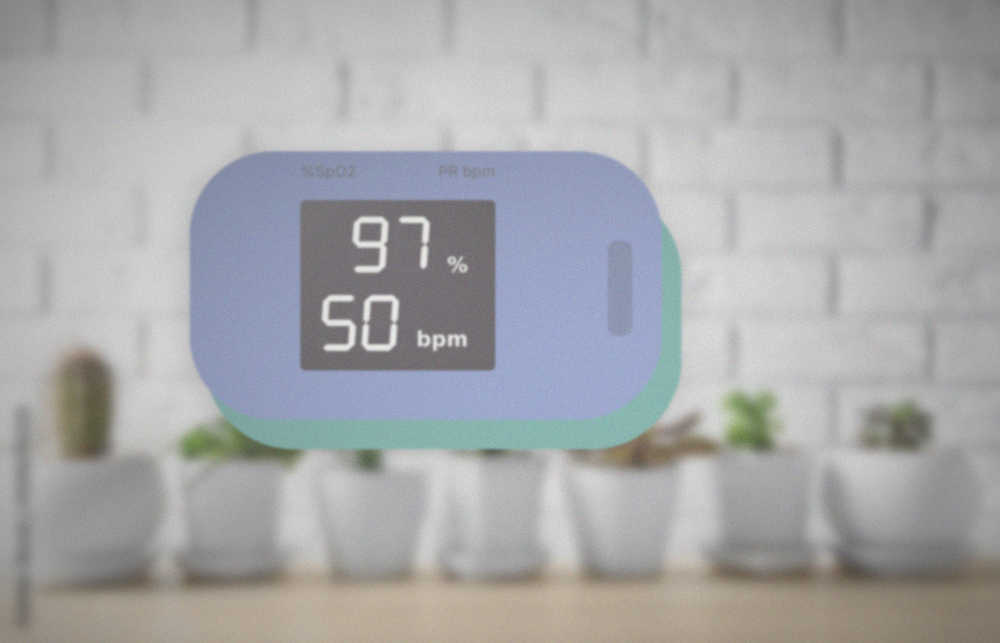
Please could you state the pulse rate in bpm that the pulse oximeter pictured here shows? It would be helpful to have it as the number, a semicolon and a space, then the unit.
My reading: 50; bpm
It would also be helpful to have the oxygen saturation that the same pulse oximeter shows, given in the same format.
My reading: 97; %
